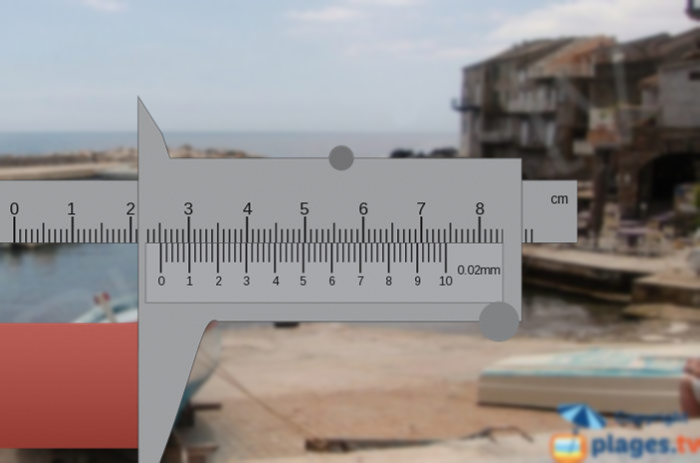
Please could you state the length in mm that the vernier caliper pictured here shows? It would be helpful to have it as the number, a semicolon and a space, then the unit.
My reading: 25.2; mm
